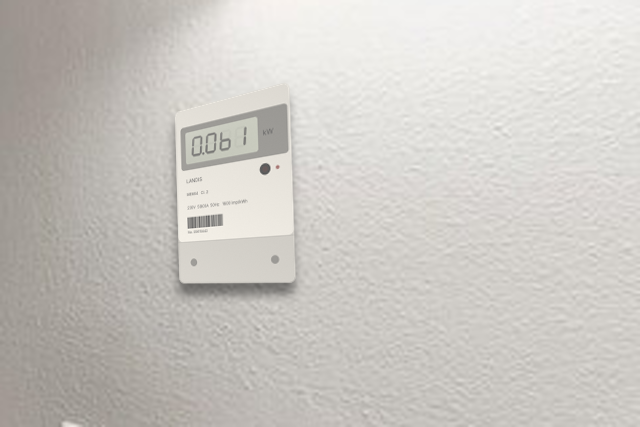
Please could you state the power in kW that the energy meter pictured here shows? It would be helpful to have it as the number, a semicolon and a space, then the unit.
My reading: 0.061; kW
